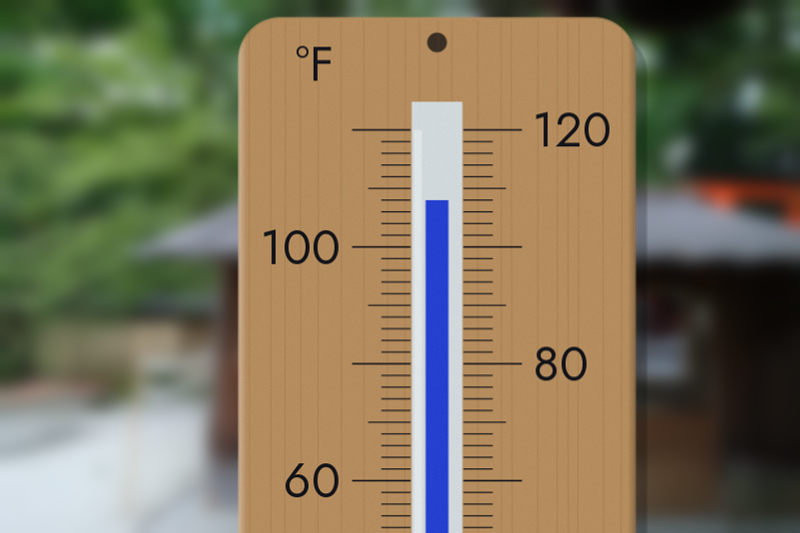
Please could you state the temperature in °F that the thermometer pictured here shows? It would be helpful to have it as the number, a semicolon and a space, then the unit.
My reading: 108; °F
